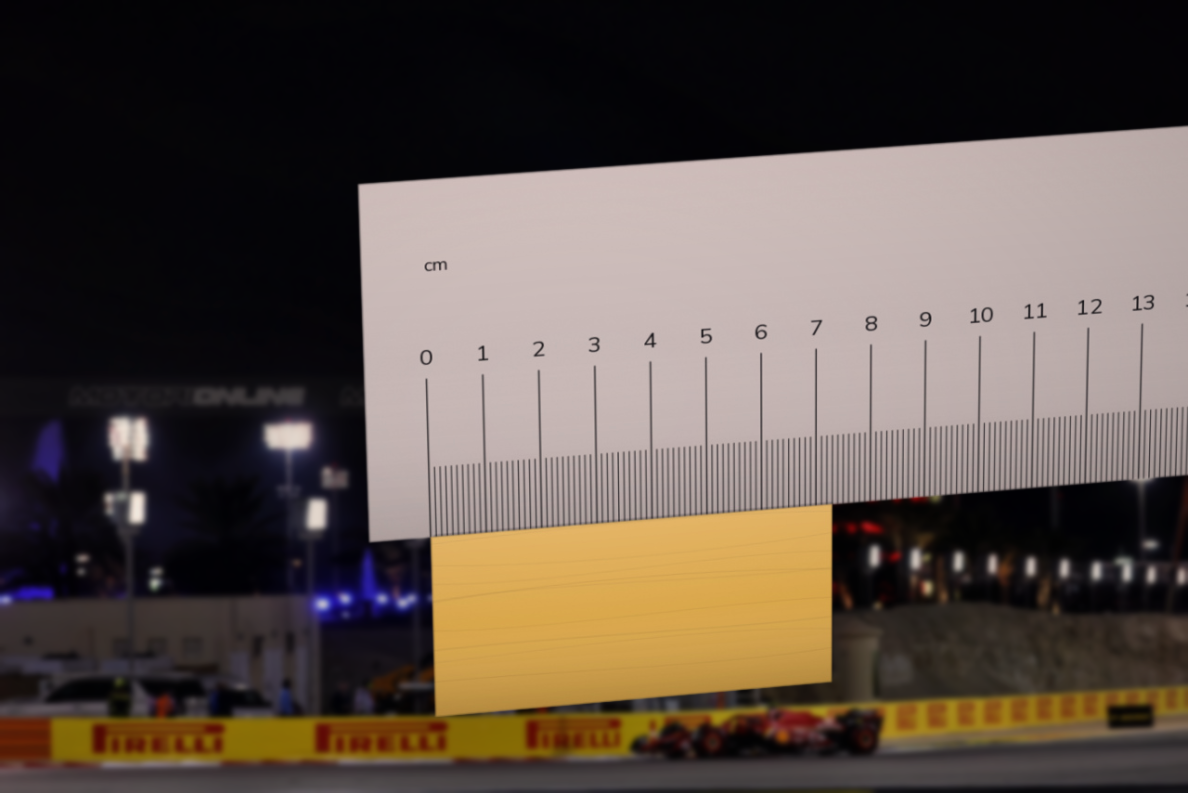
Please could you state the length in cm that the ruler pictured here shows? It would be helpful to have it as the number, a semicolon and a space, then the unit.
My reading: 7.3; cm
